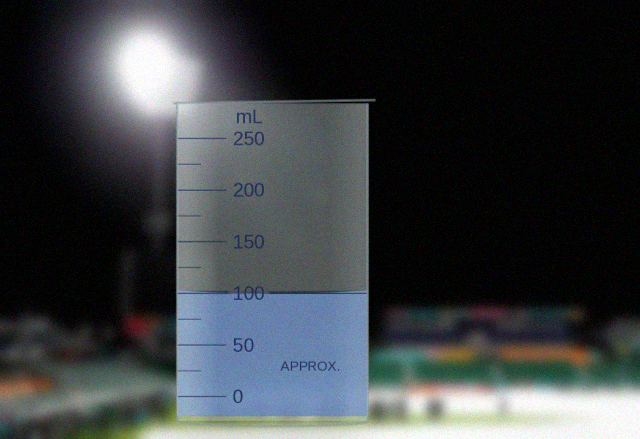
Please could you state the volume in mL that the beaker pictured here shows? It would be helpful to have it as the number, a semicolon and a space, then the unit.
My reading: 100; mL
